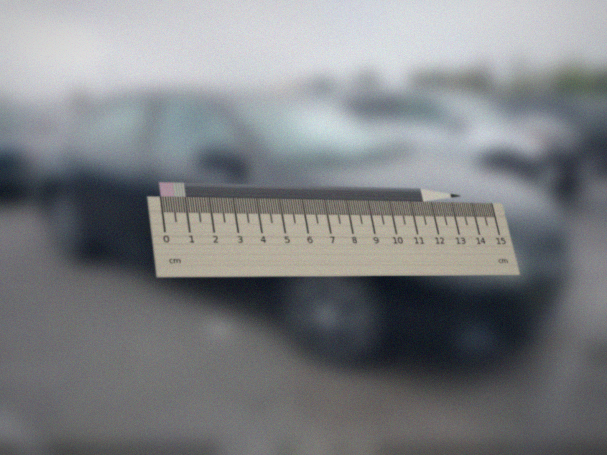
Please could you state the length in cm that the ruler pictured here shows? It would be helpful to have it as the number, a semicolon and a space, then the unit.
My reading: 13.5; cm
